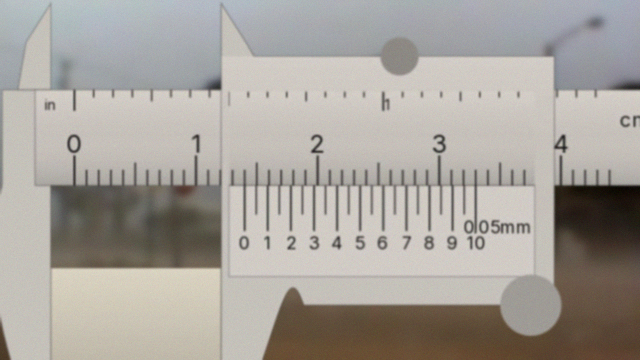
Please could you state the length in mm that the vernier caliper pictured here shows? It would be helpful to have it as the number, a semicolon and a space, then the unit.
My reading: 14.0; mm
